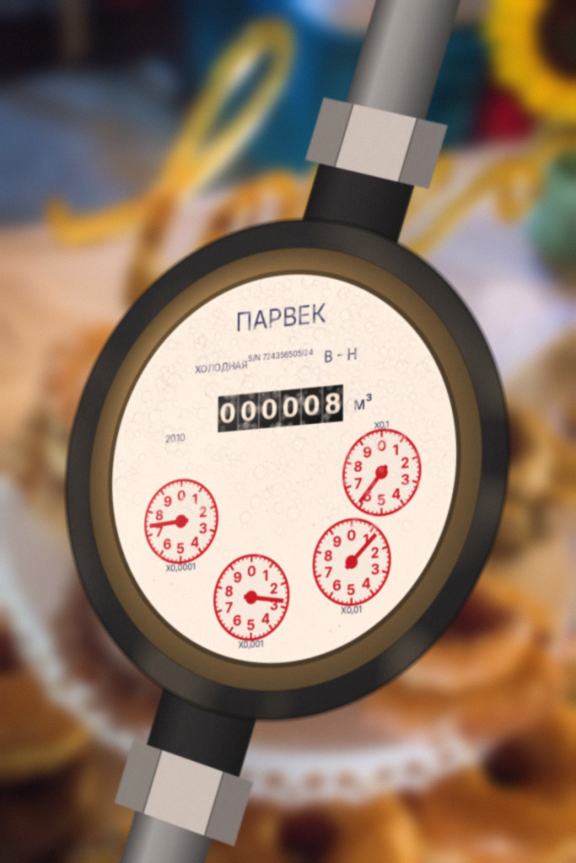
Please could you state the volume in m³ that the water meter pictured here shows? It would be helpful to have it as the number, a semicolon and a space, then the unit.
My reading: 8.6127; m³
